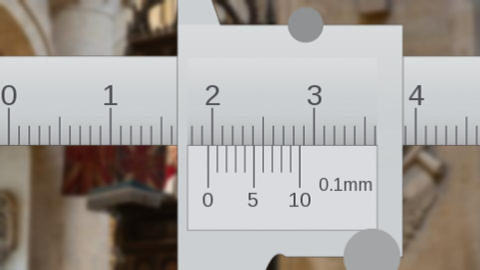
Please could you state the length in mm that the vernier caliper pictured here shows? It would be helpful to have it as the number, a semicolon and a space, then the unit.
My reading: 19.6; mm
